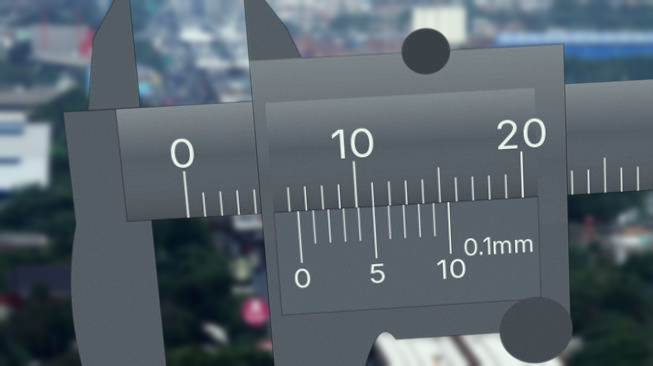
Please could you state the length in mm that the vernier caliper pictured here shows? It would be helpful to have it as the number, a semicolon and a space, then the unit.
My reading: 6.5; mm
